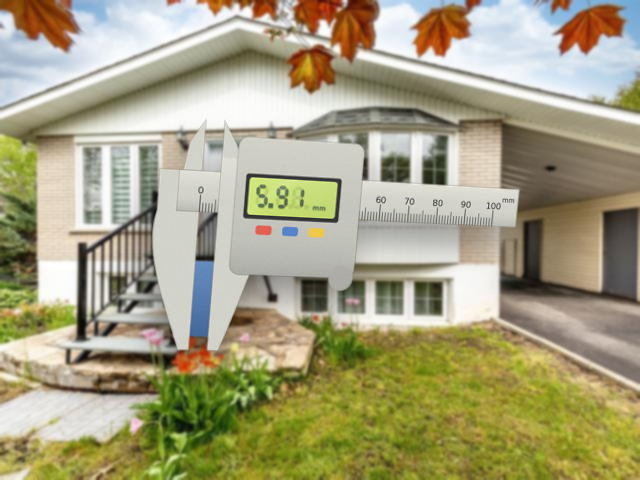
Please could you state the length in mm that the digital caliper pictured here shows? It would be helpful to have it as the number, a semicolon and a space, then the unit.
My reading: 5.91; mm
